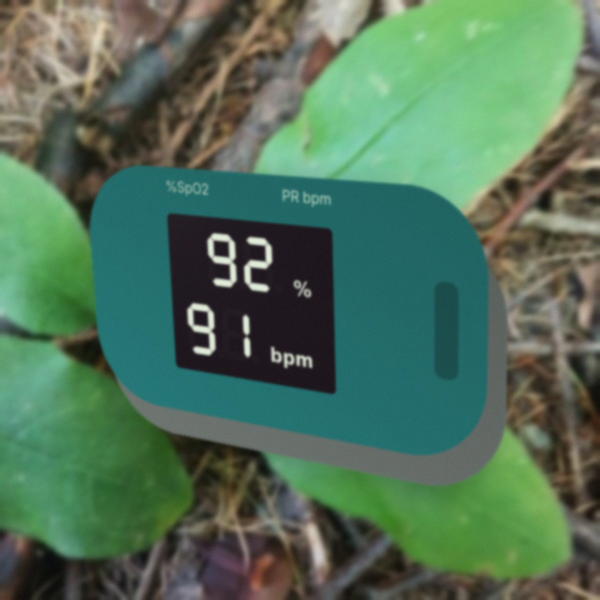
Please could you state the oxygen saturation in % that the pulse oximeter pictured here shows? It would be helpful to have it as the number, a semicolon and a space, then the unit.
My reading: 92; %
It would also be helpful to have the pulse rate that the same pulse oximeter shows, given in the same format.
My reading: 91; bpm
